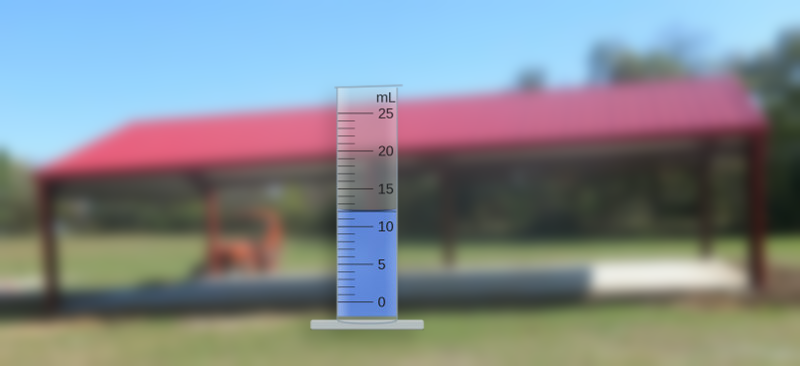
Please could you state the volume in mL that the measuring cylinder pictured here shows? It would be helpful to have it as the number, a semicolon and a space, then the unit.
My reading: 12; mL
